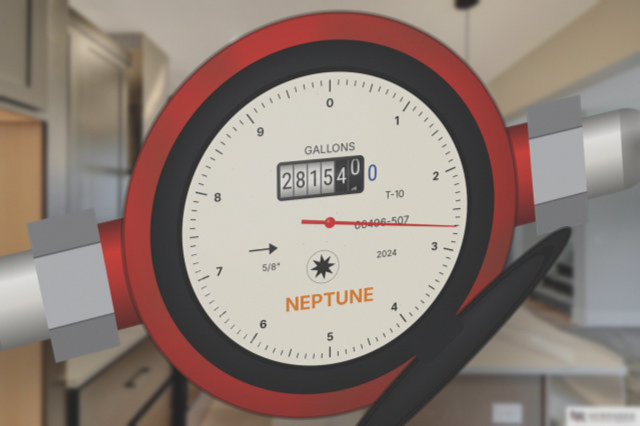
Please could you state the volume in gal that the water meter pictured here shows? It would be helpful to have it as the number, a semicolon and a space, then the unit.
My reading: 2815402.7; gal
